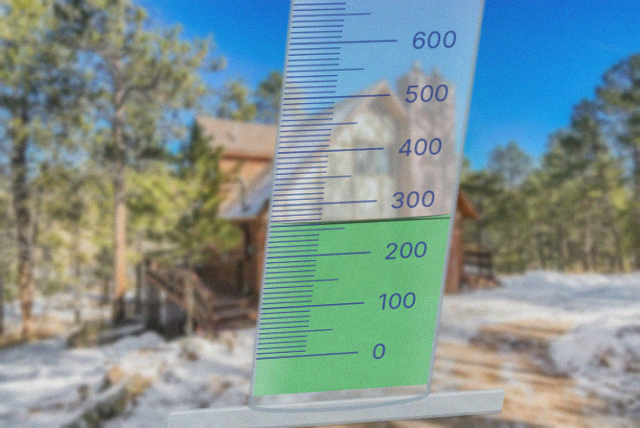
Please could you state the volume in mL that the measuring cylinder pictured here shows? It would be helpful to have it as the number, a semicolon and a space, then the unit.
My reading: 260; mL
